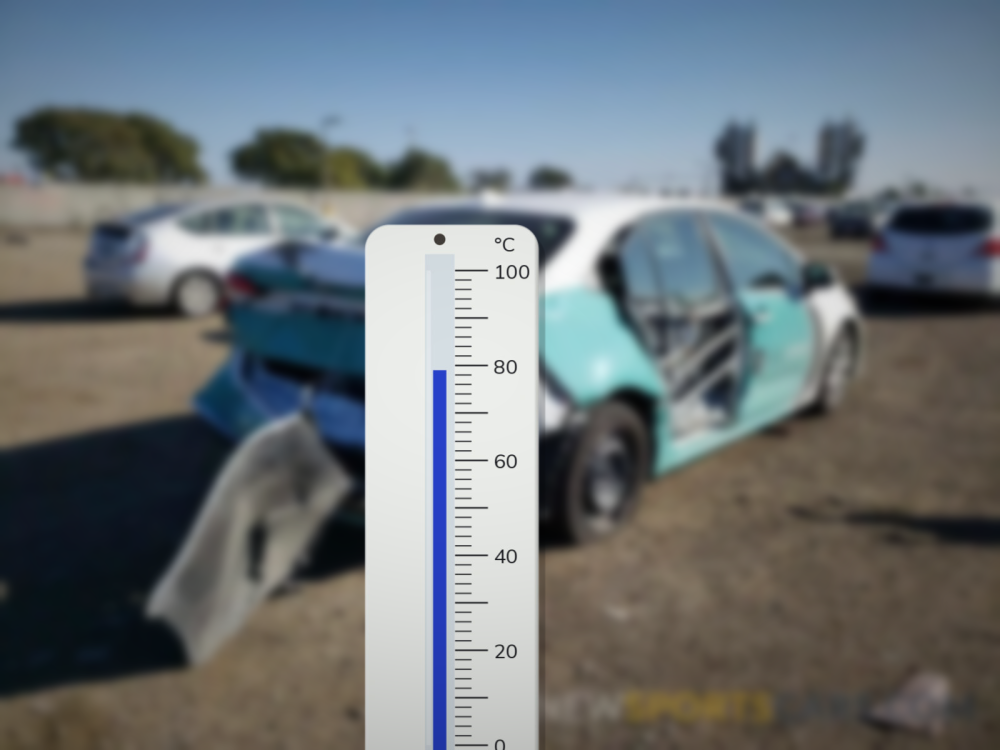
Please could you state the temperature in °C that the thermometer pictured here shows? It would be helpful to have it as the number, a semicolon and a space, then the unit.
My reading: 79; °C
